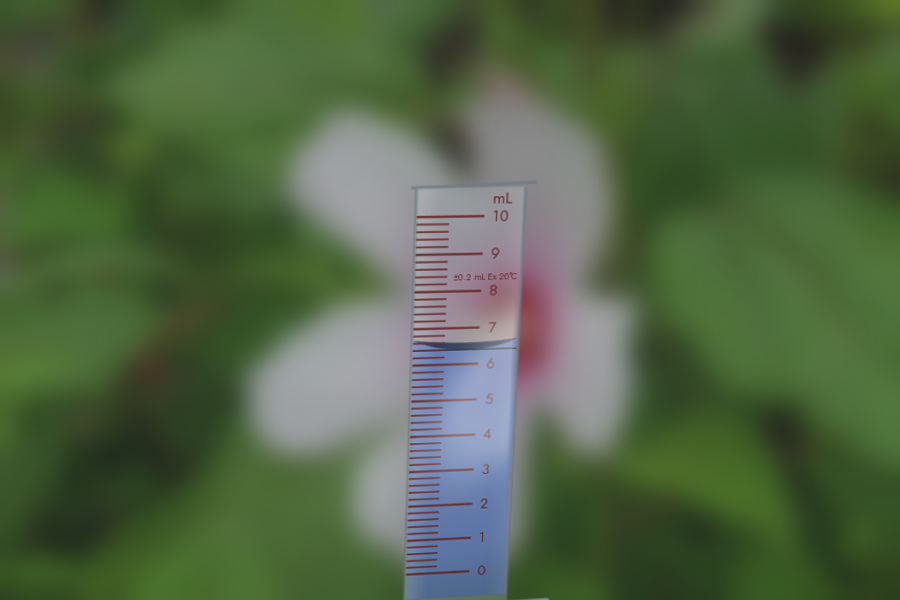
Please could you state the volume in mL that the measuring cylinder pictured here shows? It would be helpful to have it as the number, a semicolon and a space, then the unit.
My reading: 6.4; mL
